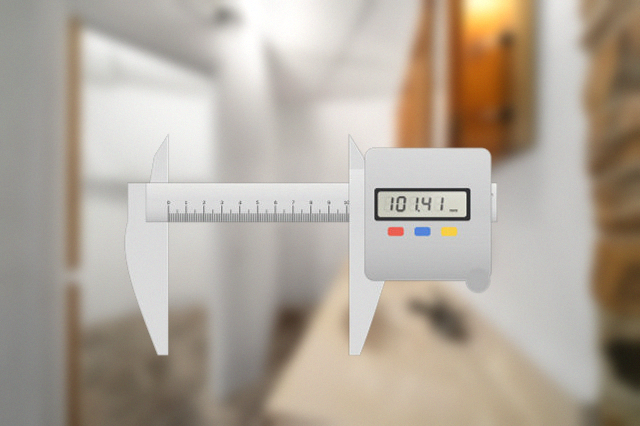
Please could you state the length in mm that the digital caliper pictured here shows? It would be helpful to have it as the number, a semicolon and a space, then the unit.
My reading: 101.41; mm
